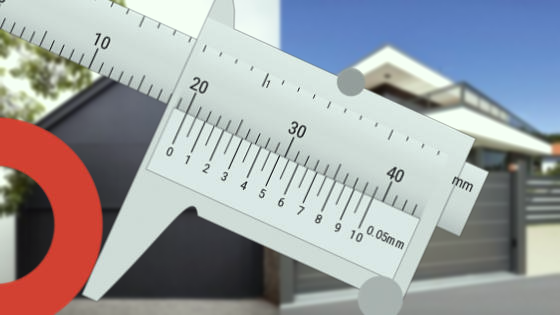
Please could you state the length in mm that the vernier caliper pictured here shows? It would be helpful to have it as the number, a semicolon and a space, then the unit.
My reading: 20.0; mm
